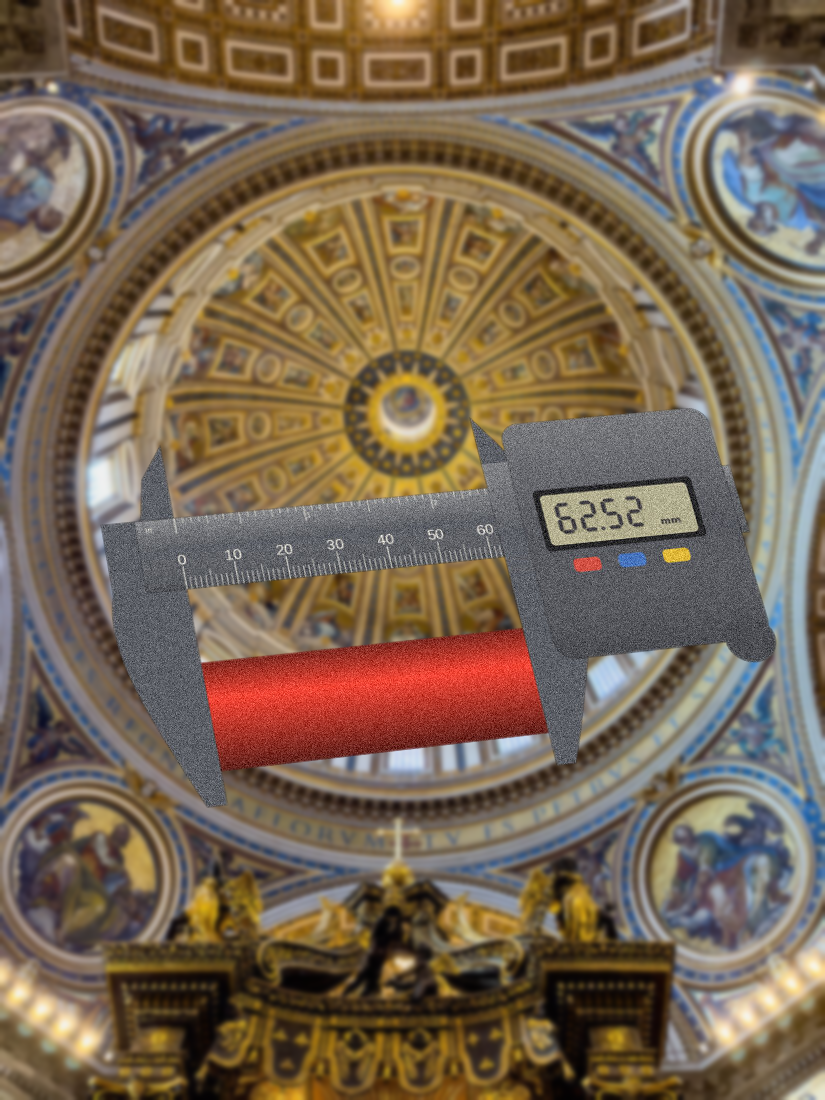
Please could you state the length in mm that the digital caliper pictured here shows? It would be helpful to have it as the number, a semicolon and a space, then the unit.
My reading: 62.52; mm
